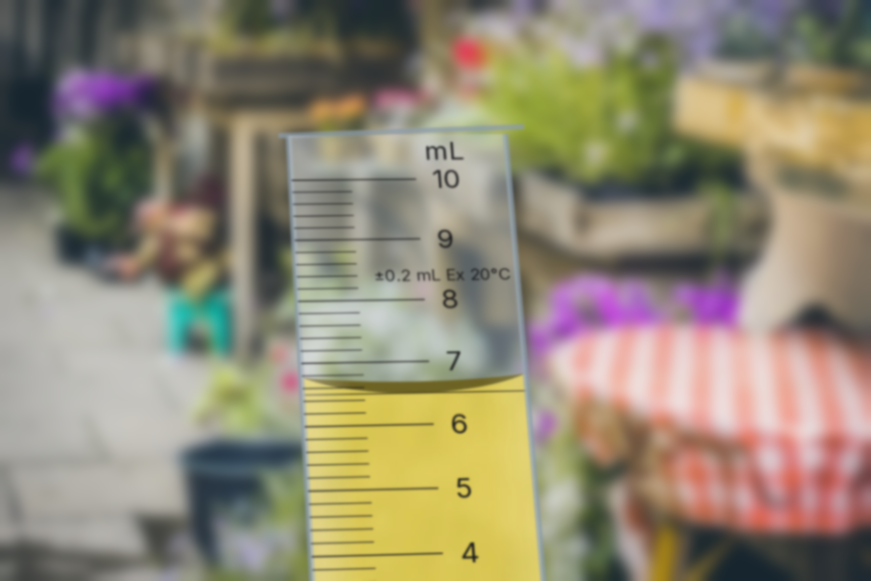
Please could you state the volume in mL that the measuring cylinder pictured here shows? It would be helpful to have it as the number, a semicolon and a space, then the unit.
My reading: 6.5; mL
